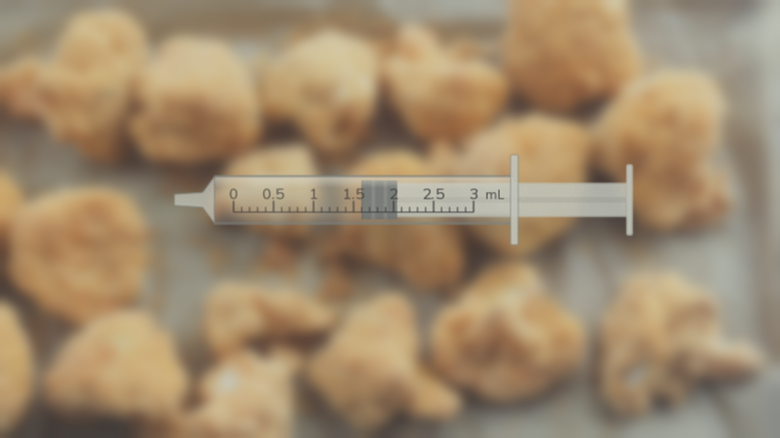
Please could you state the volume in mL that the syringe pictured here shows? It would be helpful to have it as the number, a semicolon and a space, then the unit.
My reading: 1.6; mL
